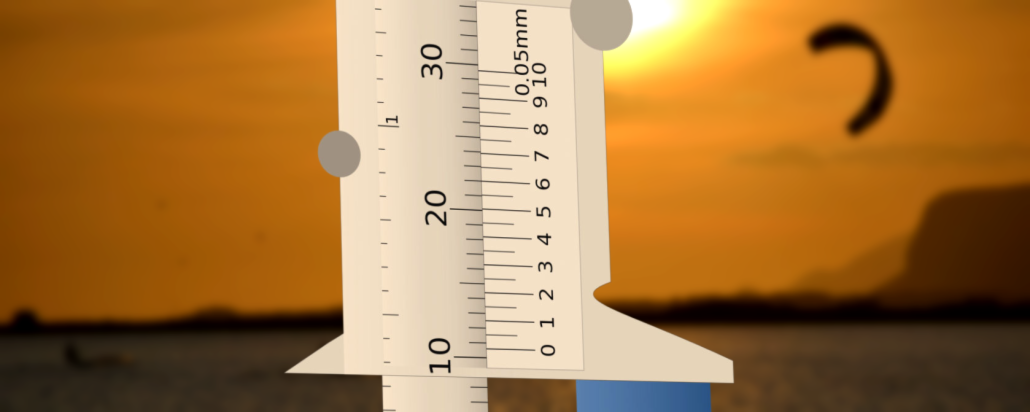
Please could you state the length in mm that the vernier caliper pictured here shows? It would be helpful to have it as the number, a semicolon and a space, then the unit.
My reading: 10.6; mm
